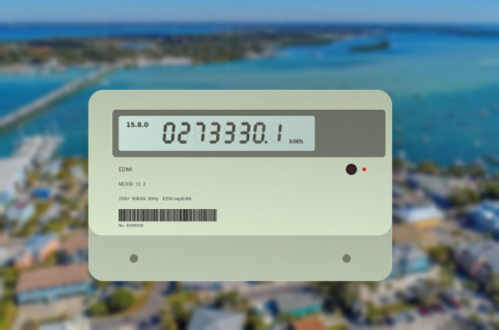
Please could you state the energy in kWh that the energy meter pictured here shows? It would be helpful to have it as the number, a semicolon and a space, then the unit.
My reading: 273330.1; kWh
